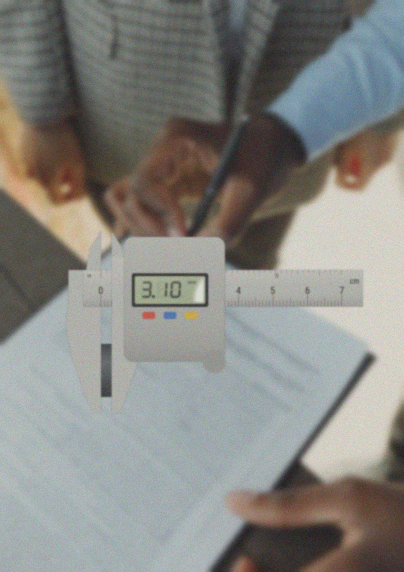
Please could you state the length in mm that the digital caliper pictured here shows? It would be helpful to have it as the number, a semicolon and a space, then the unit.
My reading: 3.10; mm
